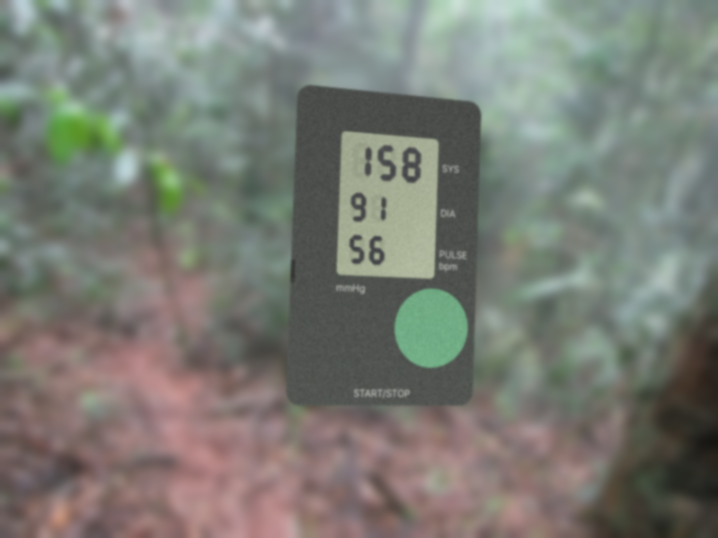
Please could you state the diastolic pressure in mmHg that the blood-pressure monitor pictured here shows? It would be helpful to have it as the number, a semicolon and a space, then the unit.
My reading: 91; mmHg
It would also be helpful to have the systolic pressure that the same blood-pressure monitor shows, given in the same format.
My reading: 158; mmHg
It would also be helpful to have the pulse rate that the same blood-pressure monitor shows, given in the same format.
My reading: 56; bpm
